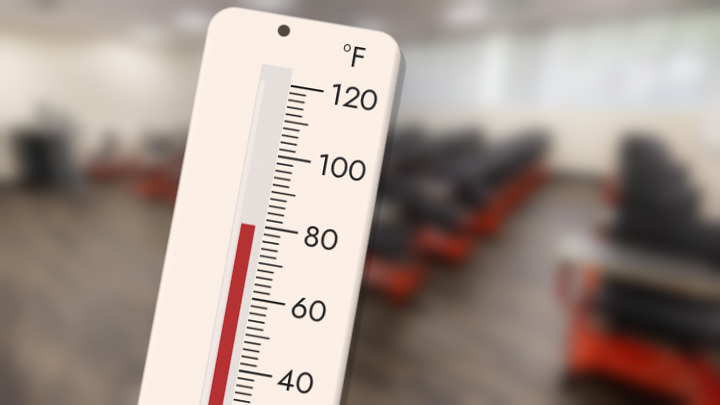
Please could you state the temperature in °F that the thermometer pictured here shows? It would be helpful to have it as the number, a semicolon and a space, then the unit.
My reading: 80; °F
